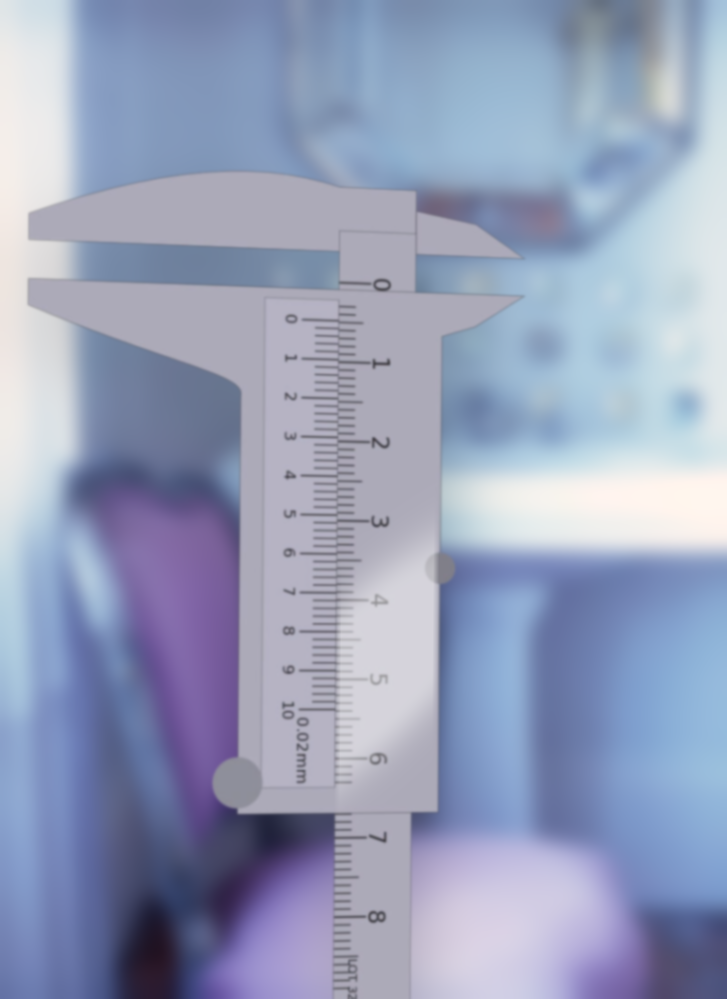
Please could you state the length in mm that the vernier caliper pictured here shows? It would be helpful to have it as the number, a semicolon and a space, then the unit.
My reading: 4.8; mm
